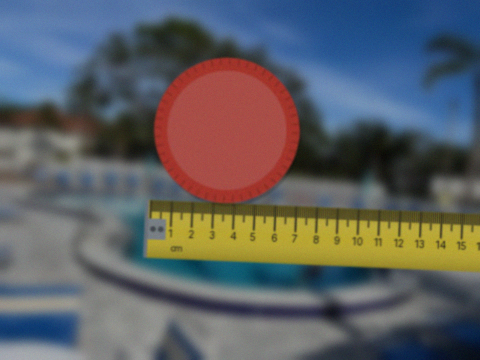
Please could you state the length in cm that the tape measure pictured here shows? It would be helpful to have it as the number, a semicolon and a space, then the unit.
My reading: 7; cm
